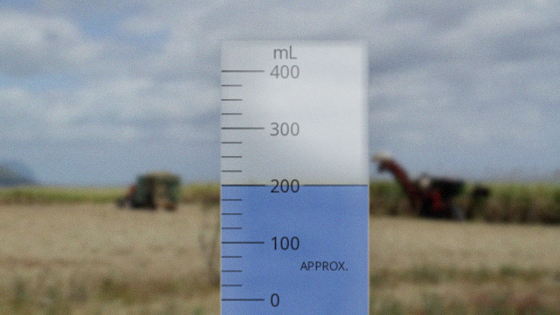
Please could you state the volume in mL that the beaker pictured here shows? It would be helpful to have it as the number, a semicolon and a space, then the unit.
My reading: 200; mL
